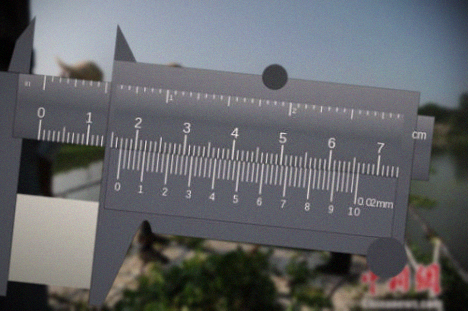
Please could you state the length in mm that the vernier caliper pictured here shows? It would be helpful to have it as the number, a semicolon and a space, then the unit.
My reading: 17.0; mm
